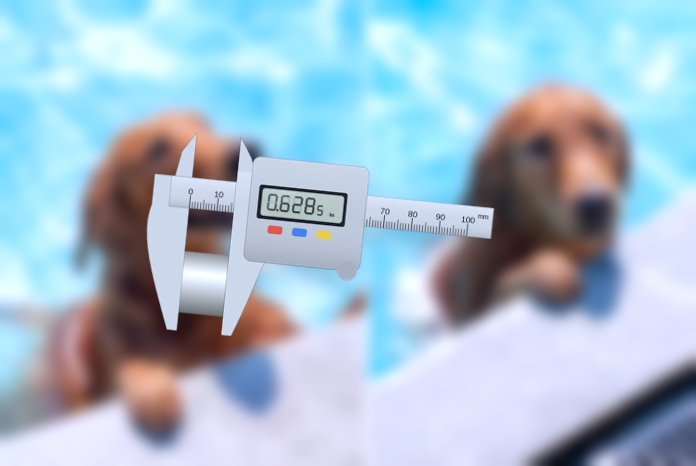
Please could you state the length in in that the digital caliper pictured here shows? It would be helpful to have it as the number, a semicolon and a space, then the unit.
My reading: 0.6285; in
